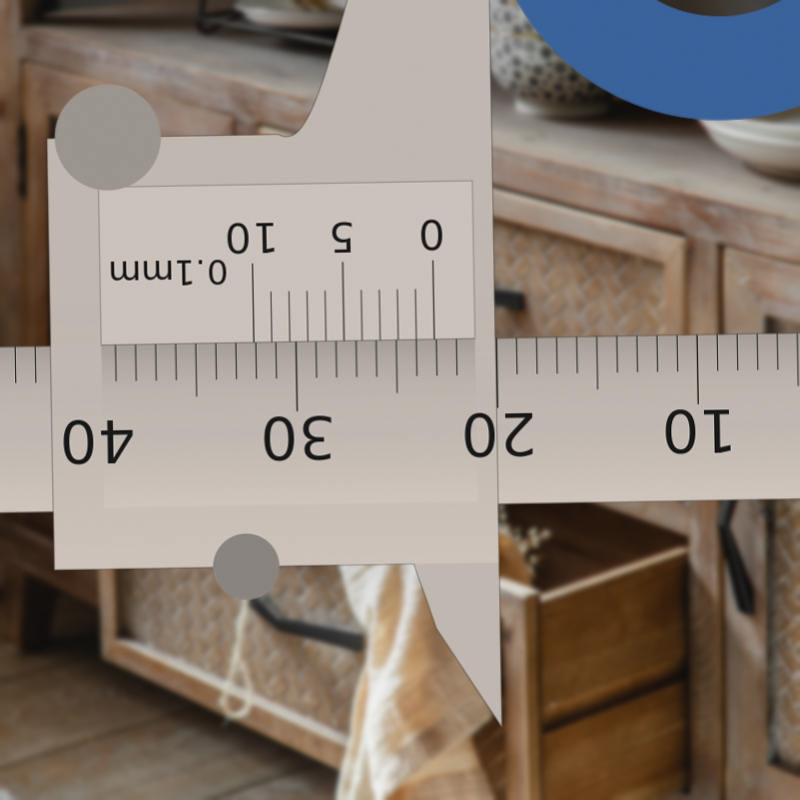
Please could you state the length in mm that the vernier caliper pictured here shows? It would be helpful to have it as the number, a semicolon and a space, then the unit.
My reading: 23.1; mm
